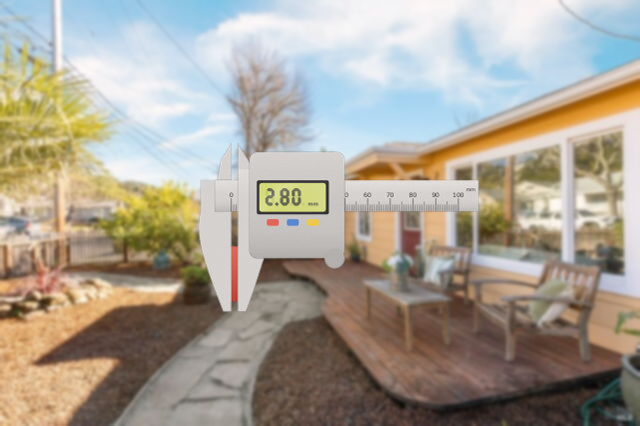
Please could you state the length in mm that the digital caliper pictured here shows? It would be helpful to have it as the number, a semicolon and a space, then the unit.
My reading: 2.80; mm
